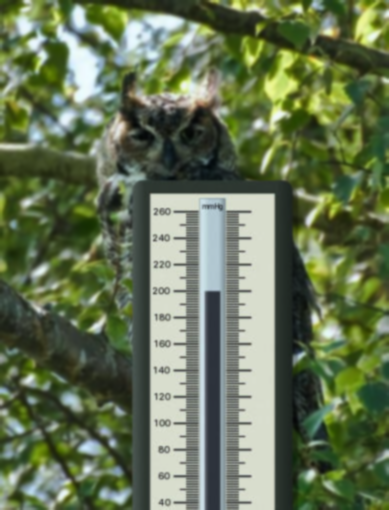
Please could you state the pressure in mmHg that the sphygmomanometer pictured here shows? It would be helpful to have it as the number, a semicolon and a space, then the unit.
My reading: 200; mmHg
